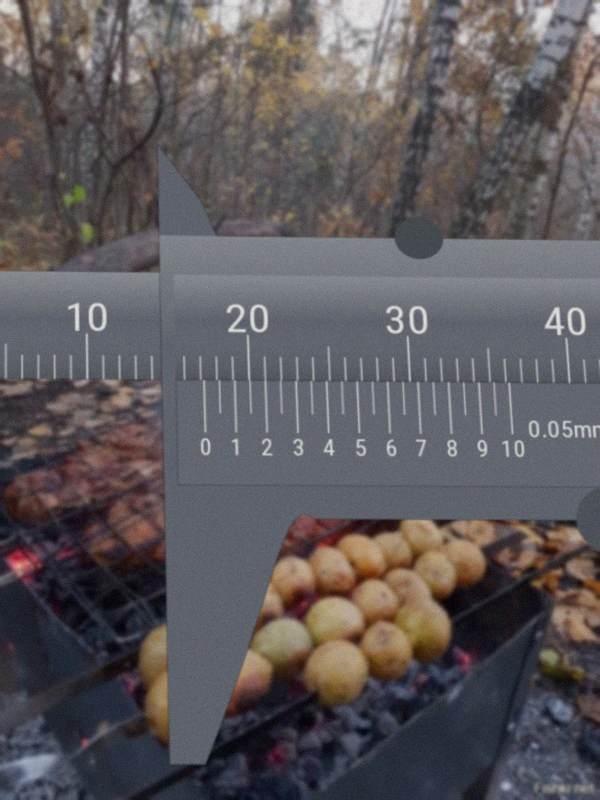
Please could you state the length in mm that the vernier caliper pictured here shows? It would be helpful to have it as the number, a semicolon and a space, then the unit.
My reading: 17.2; mm
